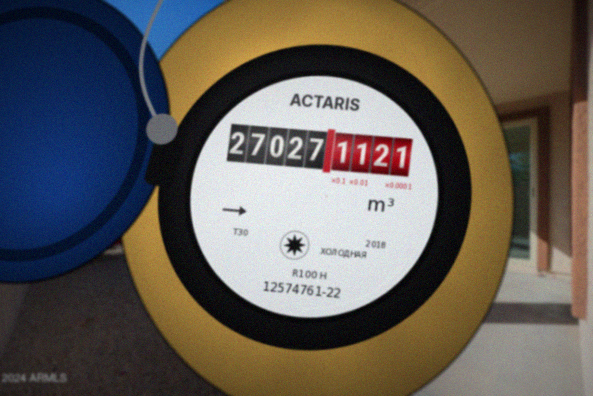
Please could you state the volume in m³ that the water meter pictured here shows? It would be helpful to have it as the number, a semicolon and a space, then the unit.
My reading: 27027.1121; m³
